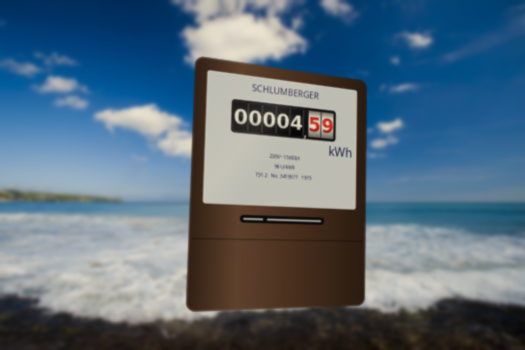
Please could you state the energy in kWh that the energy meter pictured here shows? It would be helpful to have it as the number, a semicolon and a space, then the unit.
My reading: 4.59; kWh
